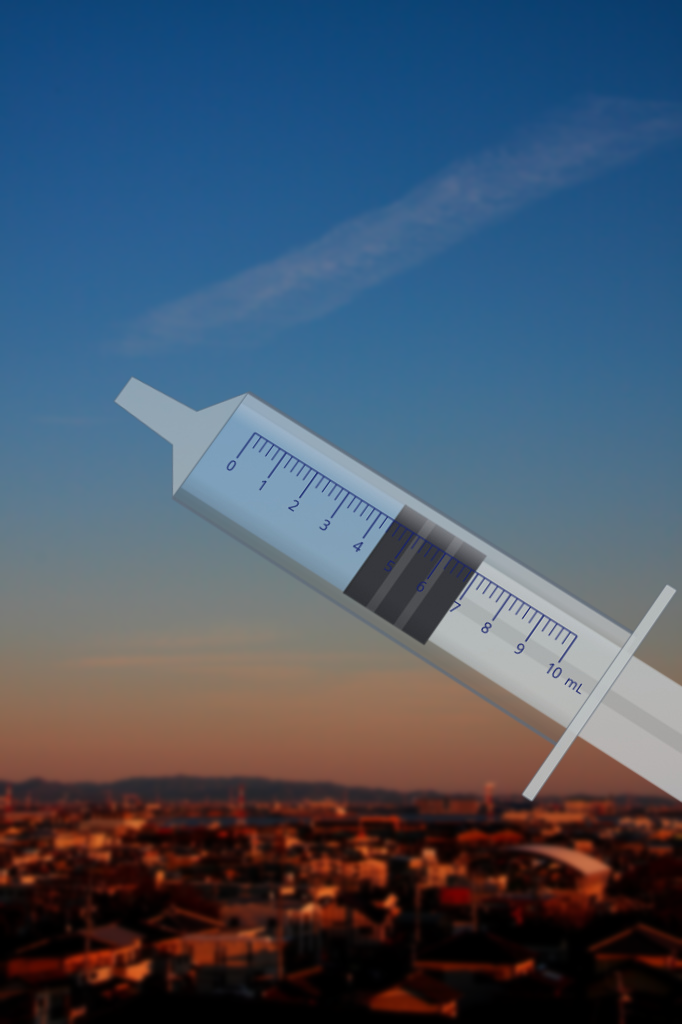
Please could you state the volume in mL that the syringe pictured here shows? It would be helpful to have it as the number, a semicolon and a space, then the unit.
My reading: 4.4; mL
